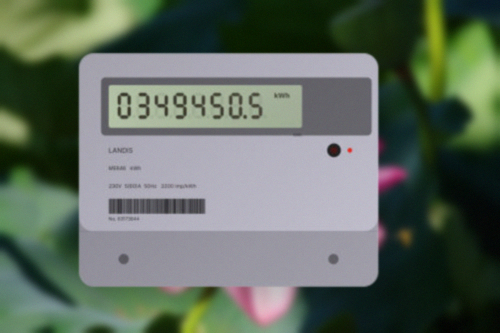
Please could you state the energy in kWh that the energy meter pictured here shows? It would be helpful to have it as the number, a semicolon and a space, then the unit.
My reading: 349450.5; kWh
